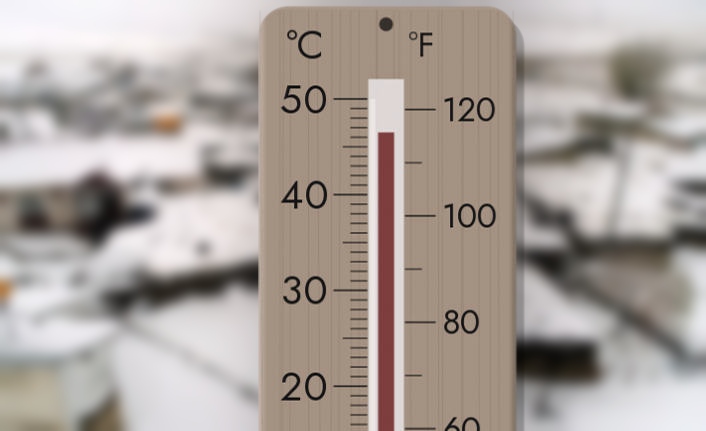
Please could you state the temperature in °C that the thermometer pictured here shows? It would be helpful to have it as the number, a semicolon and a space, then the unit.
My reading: 46.5; °C
